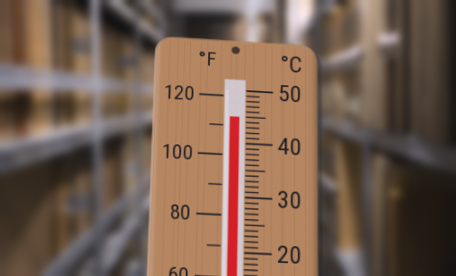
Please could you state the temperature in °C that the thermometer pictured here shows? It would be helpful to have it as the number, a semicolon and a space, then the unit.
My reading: 45; °C
